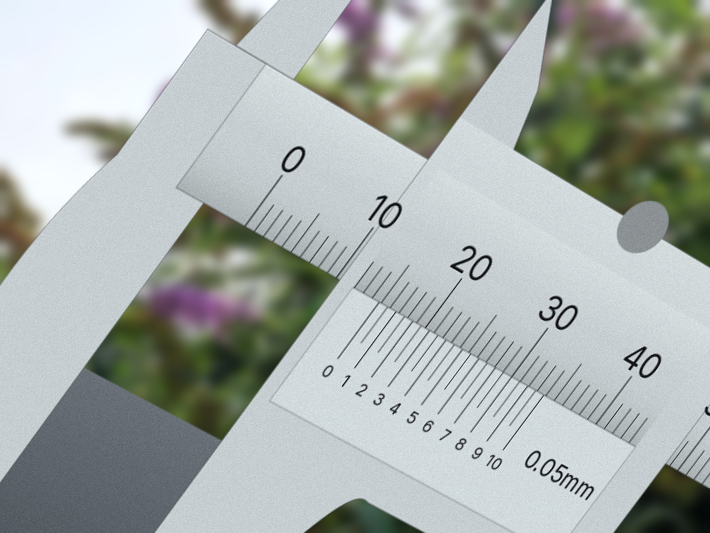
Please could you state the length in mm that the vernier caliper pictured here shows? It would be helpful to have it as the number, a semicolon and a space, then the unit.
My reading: 14.8; mm
